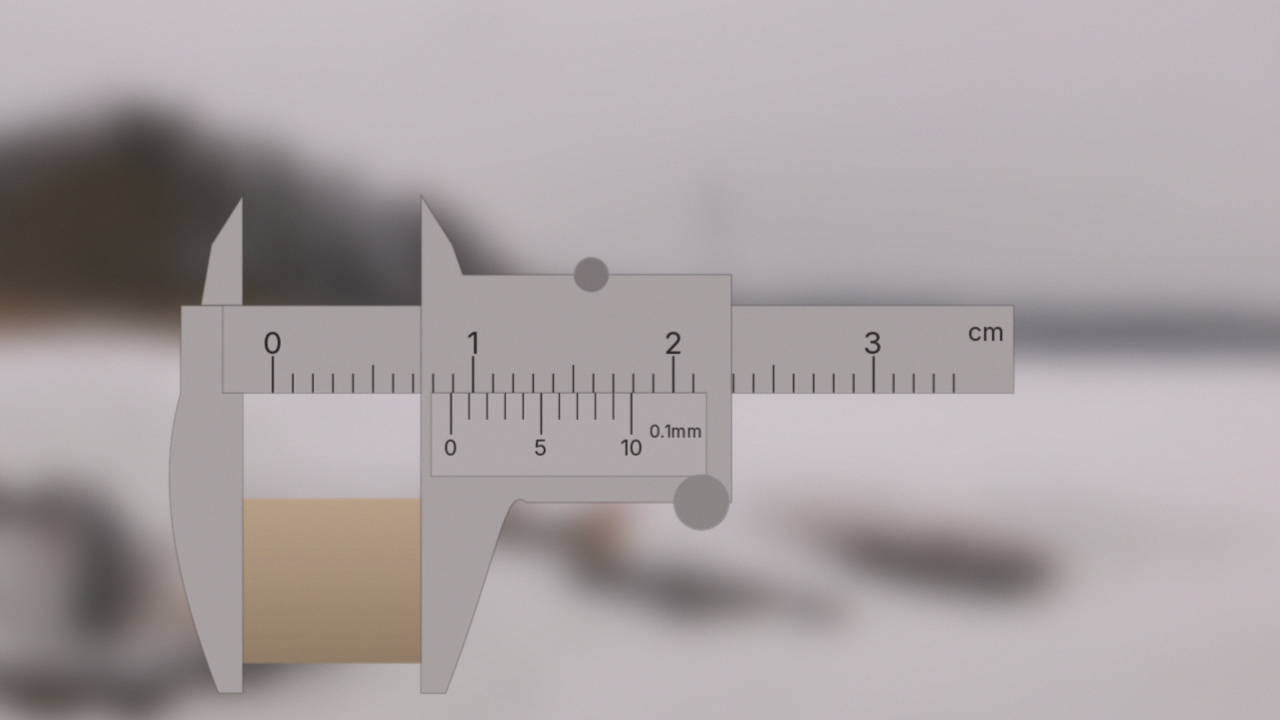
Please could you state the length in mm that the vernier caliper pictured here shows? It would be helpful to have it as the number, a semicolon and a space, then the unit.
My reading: 8.9; mm
